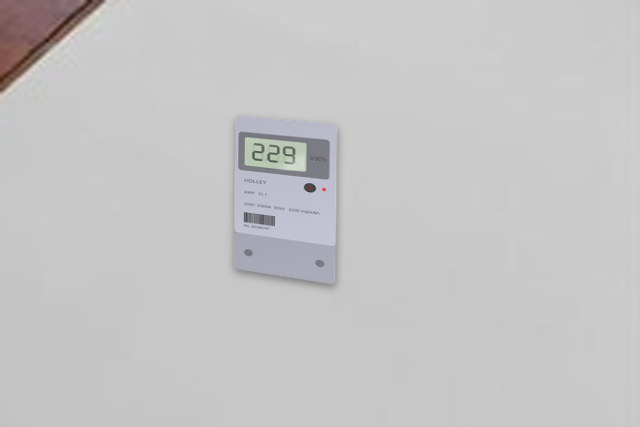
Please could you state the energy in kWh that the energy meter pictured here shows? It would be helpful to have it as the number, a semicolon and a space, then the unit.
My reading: 229; kWh
